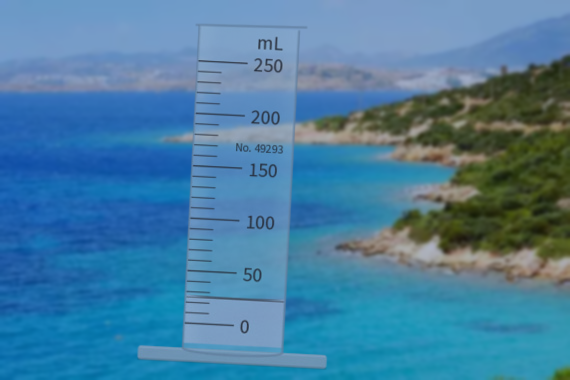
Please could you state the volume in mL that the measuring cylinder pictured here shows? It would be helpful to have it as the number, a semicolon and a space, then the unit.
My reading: 25; mL
